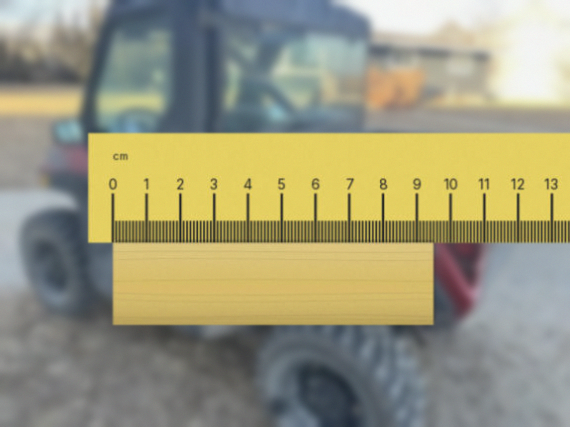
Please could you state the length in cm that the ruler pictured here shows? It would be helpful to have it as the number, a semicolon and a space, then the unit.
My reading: 9.5; cm
